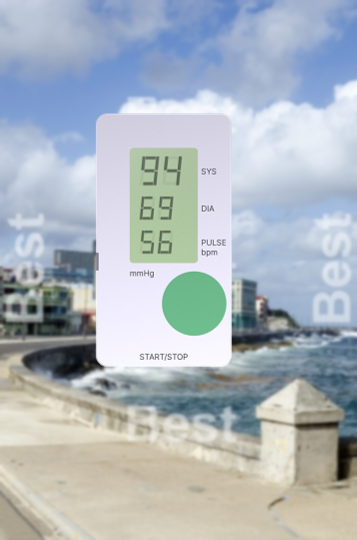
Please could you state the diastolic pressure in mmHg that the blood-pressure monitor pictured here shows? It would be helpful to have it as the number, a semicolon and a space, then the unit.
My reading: 69; mmHg
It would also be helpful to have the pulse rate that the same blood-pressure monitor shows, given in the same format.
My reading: 56; bpm
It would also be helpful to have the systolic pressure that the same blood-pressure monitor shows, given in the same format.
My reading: 94; mmHg
